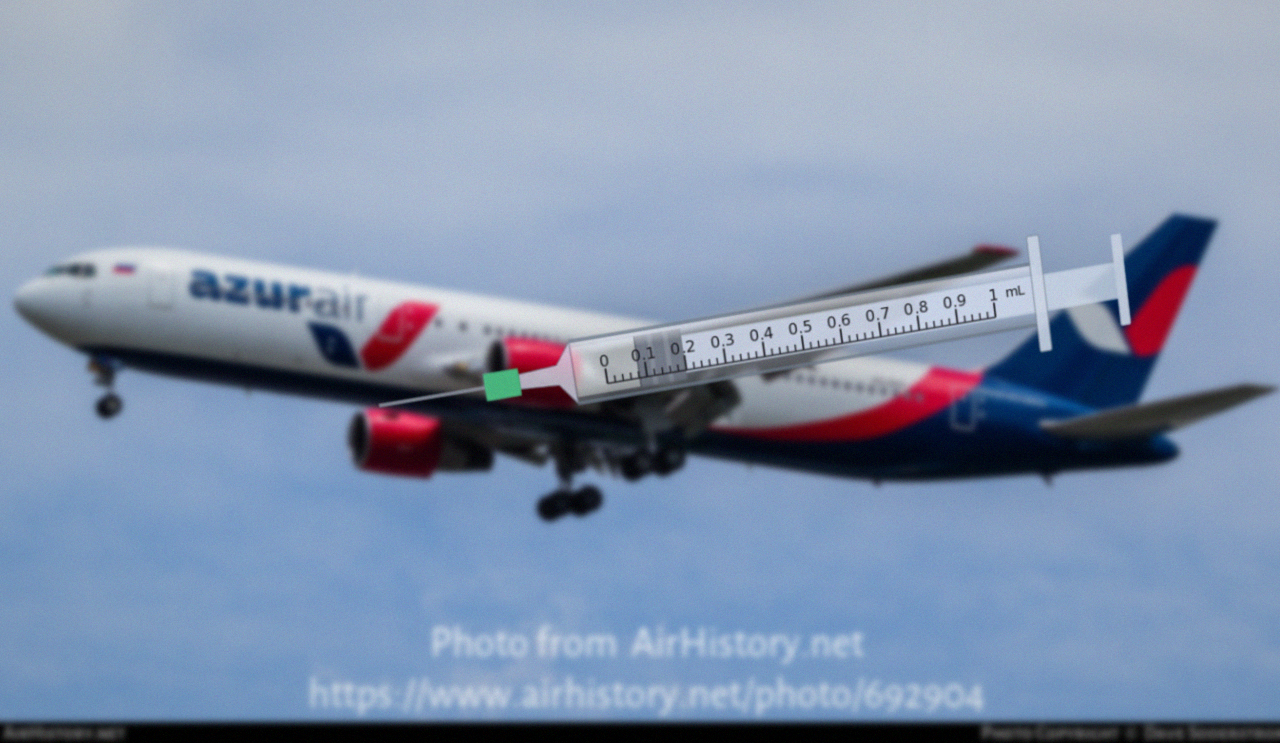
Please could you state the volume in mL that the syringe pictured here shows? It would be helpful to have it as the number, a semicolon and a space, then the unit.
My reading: 0.08; mL
